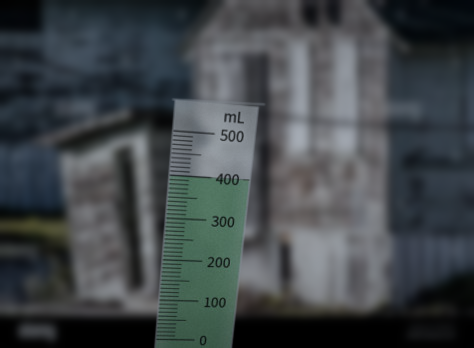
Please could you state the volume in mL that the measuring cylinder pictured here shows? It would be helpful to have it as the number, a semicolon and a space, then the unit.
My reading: 400; mL
